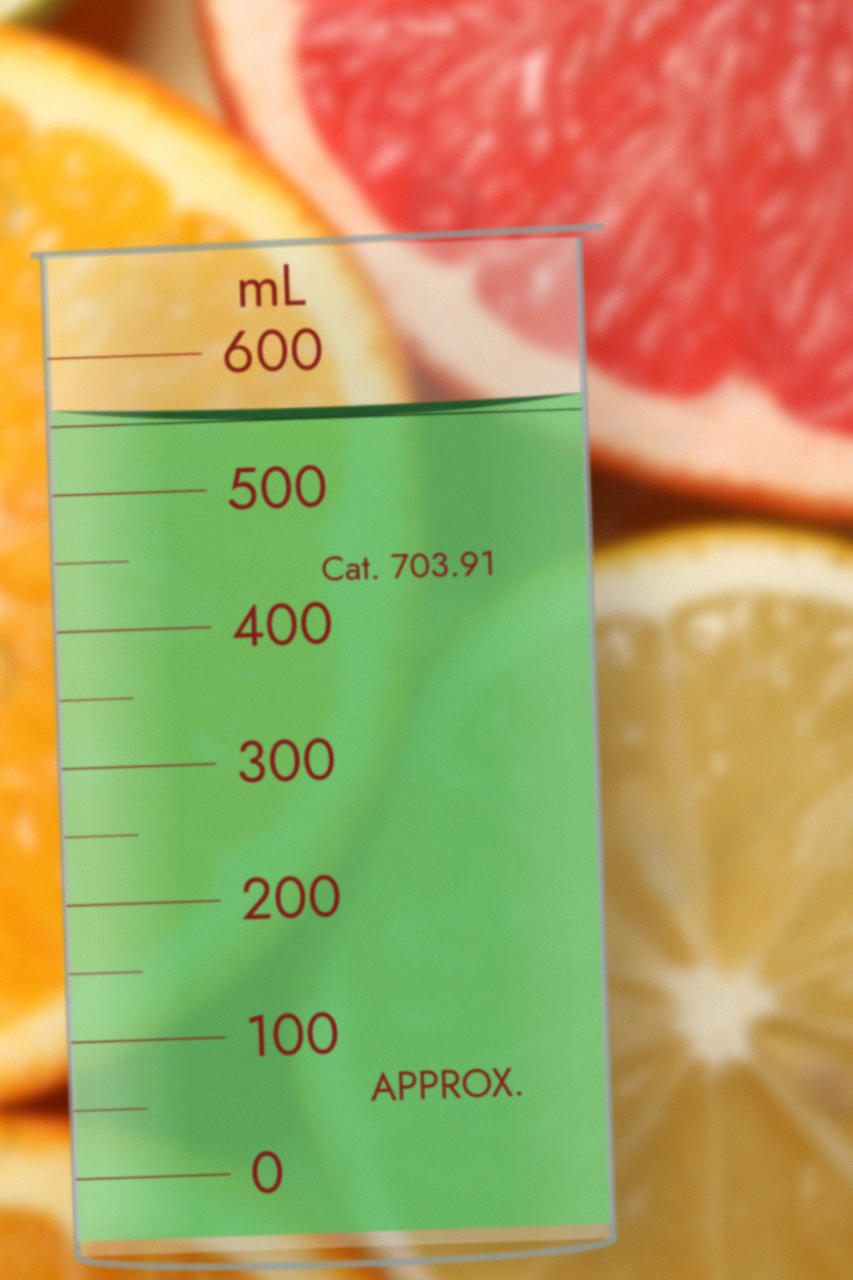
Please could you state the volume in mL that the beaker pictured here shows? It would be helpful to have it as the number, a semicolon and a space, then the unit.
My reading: 550; mL
